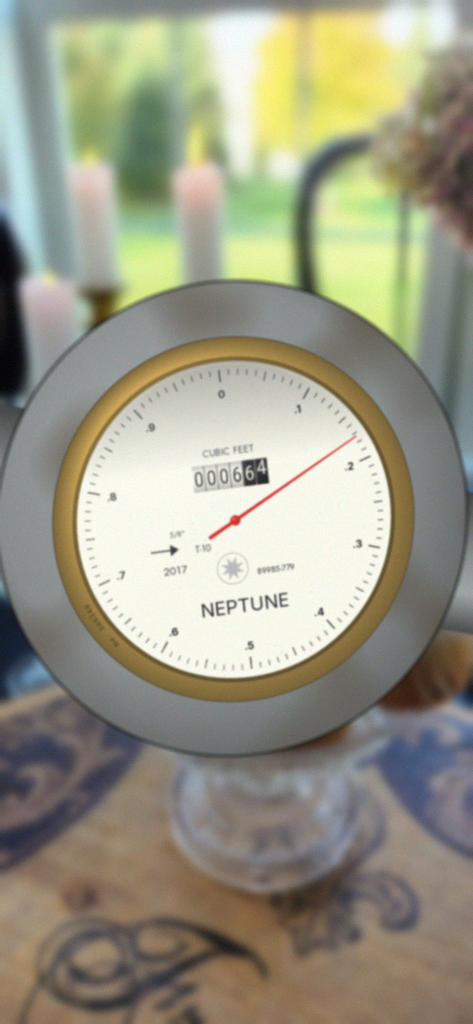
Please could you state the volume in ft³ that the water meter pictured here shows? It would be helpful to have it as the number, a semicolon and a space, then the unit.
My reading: 664.17; ft³
